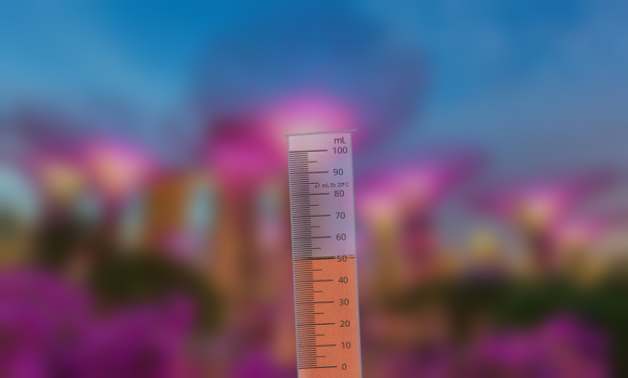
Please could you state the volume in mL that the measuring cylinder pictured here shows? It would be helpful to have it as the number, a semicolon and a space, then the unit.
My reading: 50; mL
